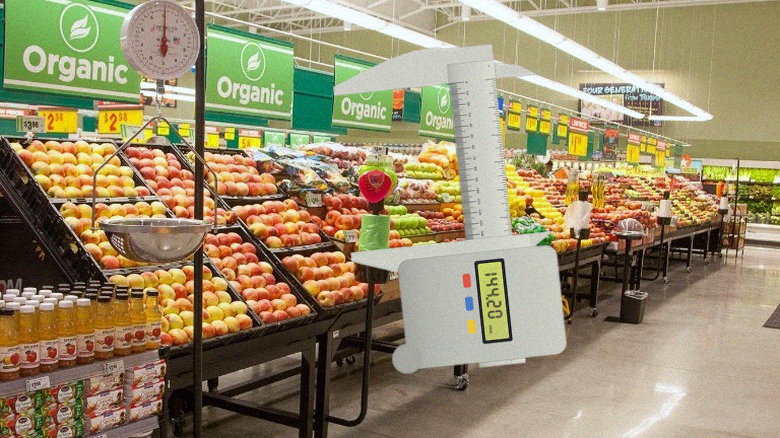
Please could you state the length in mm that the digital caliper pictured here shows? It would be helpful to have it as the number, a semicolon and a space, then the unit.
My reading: 144.20; mm
